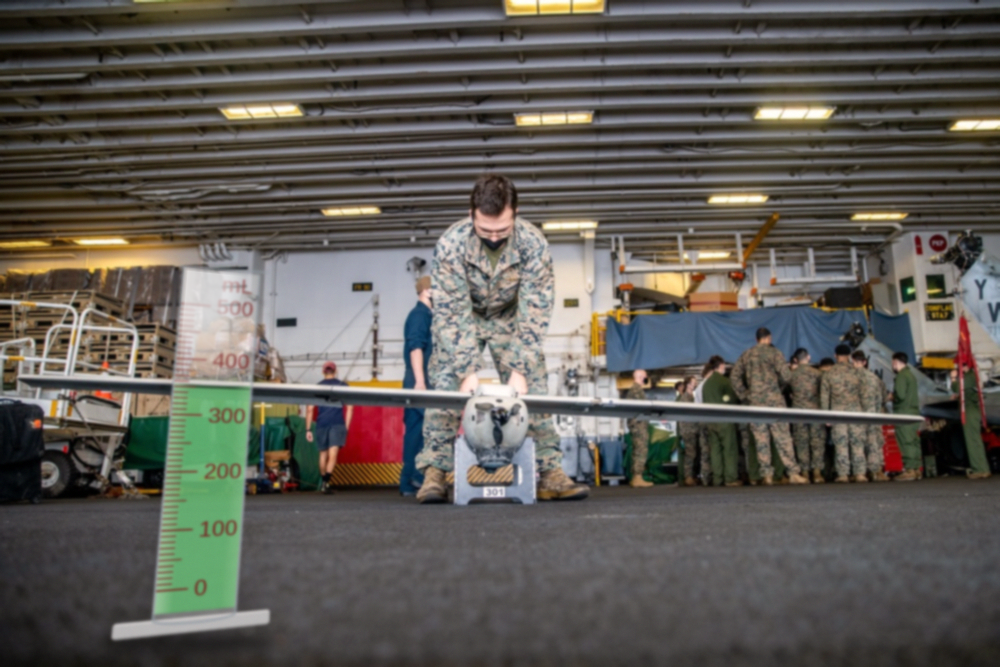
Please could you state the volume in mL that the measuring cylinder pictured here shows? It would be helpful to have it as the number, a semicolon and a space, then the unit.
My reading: 350; mL
